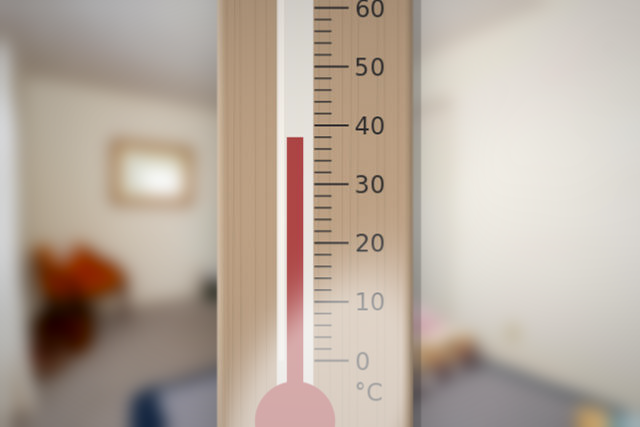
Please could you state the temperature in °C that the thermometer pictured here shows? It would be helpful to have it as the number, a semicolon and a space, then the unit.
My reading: 38; °C
